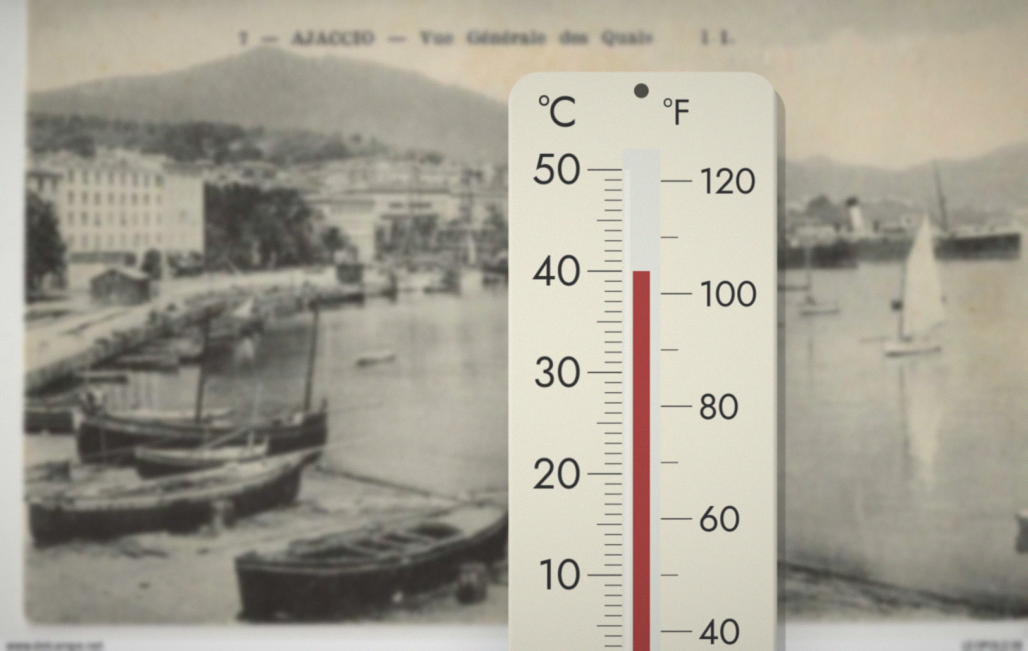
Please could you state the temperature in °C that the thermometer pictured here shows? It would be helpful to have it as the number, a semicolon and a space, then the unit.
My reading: 40; °C
